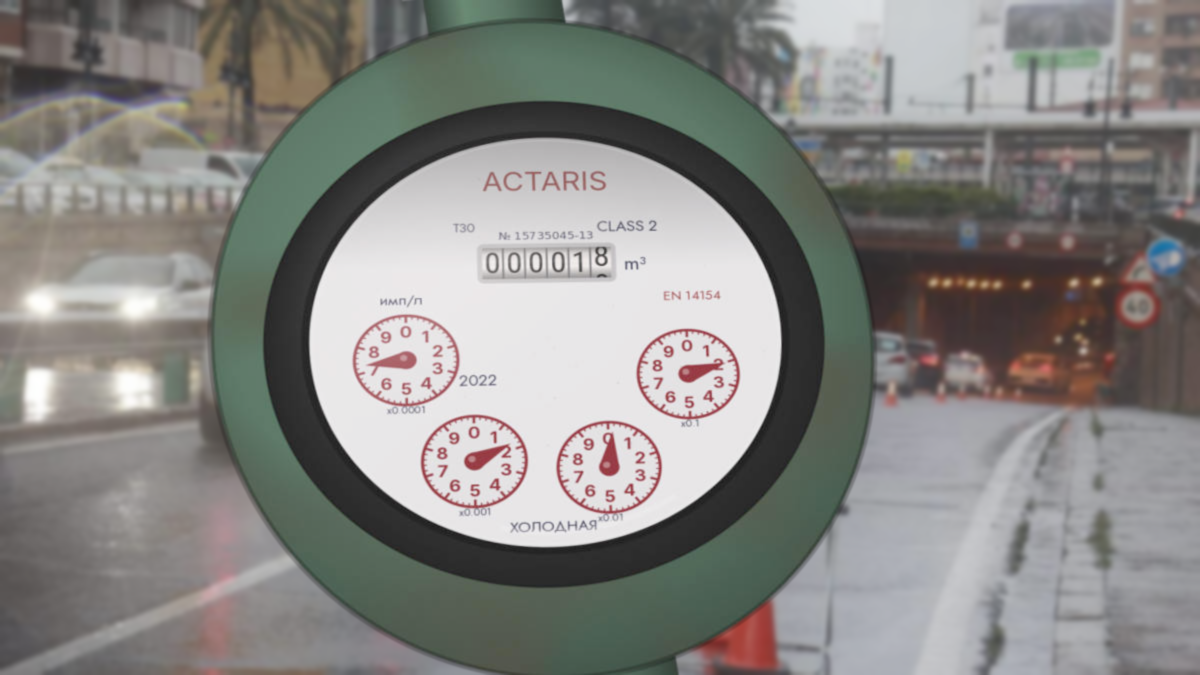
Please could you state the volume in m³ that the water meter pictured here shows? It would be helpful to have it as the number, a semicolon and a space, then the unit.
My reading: 18.2017; m³
